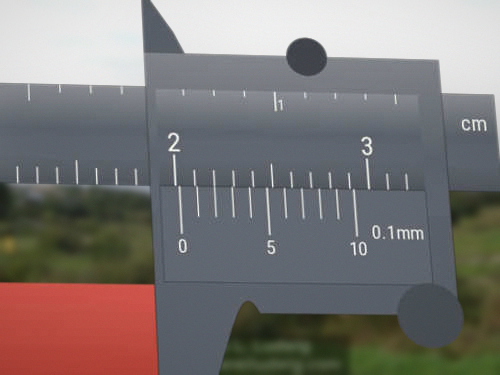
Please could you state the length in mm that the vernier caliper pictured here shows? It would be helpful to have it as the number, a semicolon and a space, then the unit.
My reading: 20.2; mm
